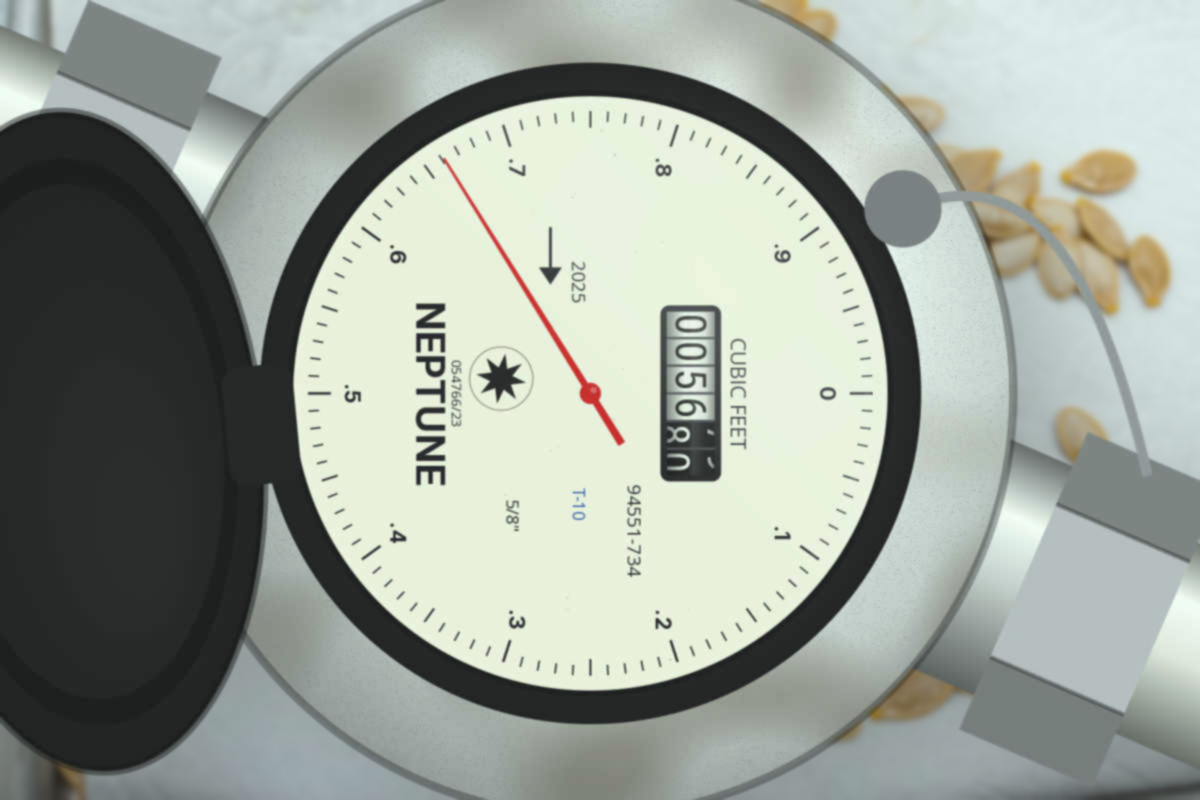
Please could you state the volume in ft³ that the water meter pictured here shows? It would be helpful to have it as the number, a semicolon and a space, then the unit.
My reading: 5679.66; ft³
